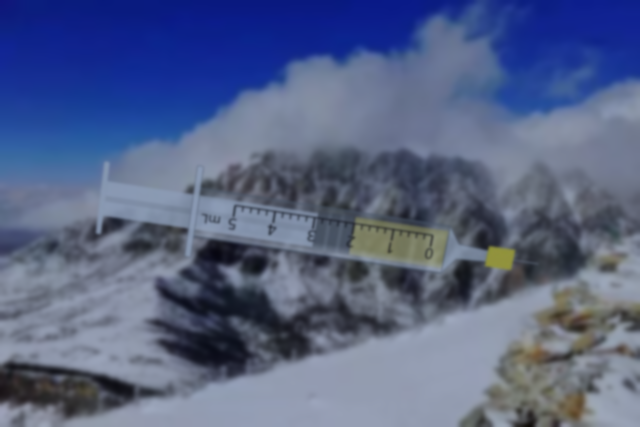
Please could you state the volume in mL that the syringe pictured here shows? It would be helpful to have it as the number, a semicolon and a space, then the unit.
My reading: 2; mL
